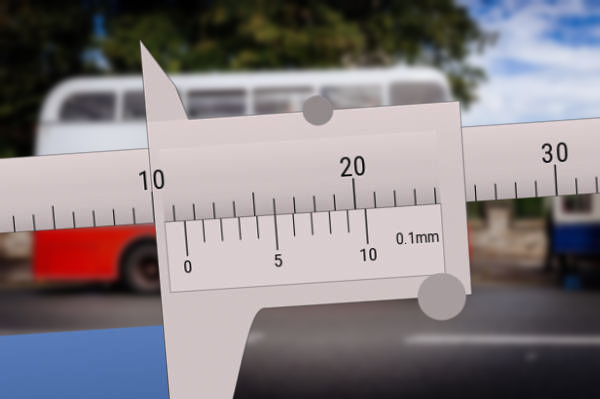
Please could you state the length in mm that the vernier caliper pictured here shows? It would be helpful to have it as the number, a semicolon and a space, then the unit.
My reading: 11.5; mm
